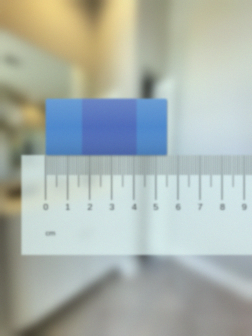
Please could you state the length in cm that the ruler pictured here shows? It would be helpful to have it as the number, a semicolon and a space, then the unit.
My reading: 5.5; cm
